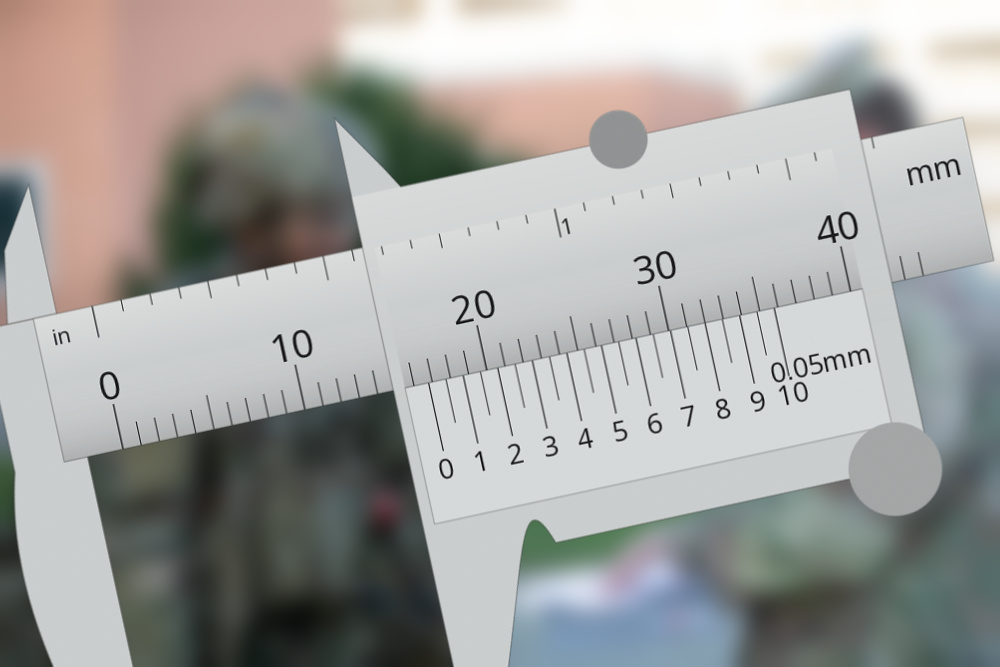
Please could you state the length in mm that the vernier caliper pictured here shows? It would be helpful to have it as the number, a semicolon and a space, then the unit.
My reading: 16.8; mm
